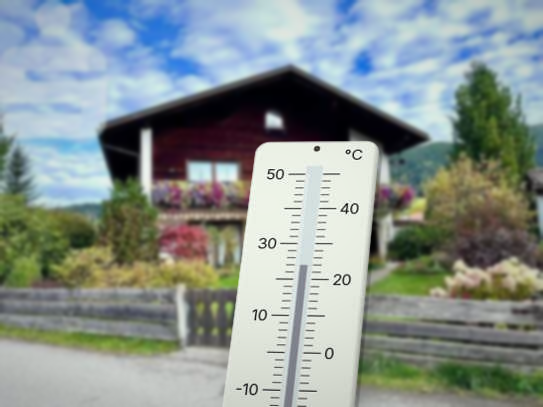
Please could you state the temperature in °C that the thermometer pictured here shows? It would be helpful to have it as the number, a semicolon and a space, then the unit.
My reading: 24; °C
